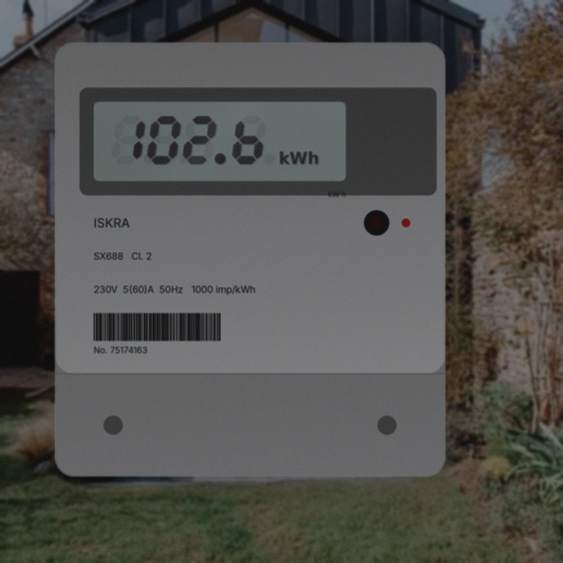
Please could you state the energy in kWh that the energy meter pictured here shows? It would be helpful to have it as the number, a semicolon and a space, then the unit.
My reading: 102.6; kWh
